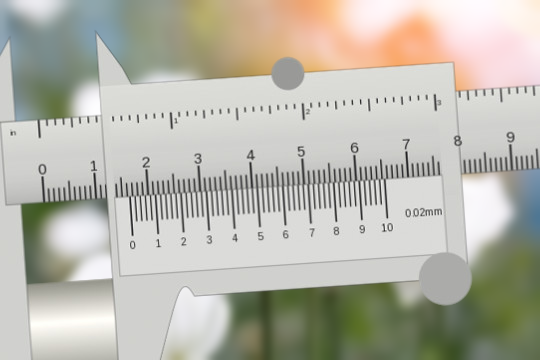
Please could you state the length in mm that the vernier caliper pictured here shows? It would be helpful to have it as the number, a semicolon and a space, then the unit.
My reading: 16.5; mm
